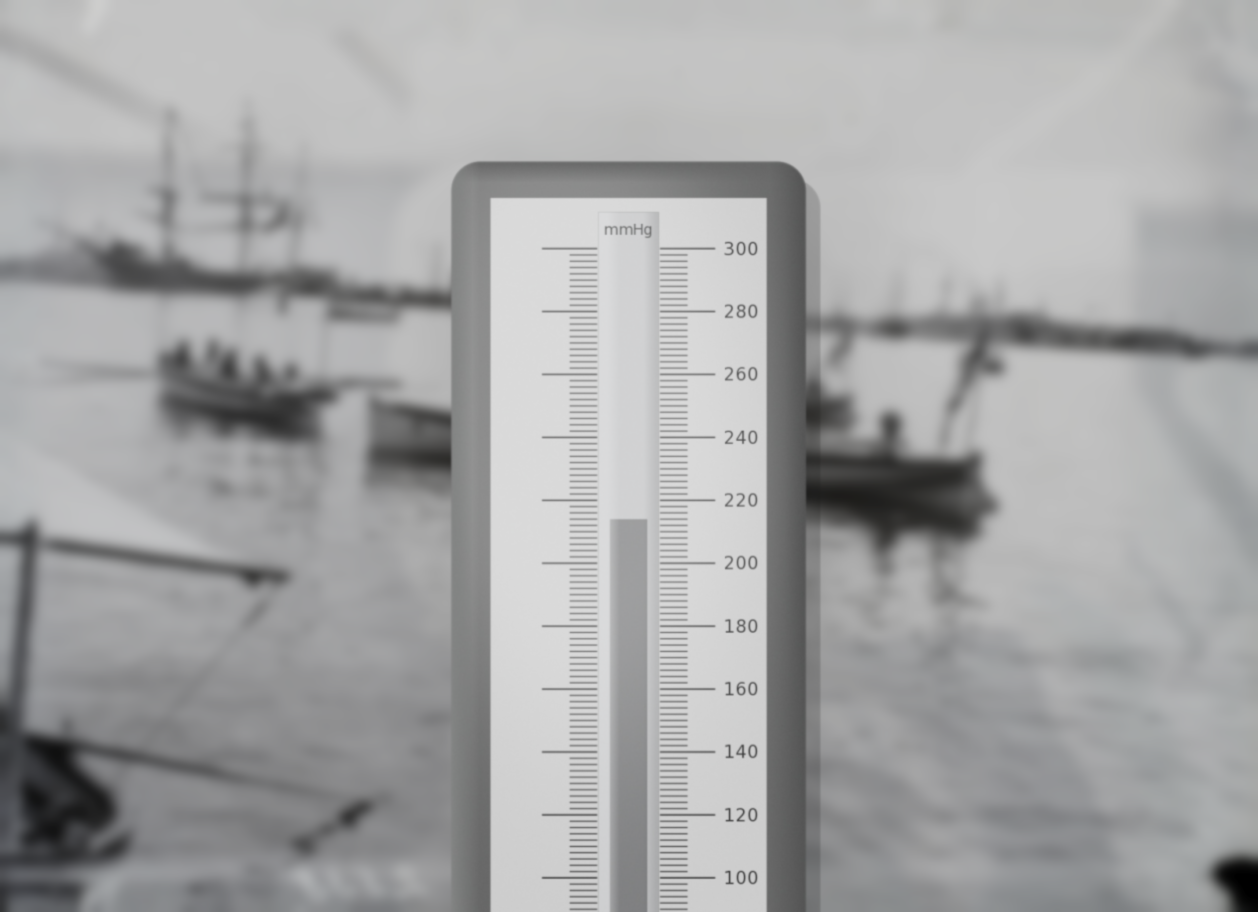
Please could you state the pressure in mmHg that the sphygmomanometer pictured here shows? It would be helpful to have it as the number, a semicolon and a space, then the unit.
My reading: 214; mmHg
